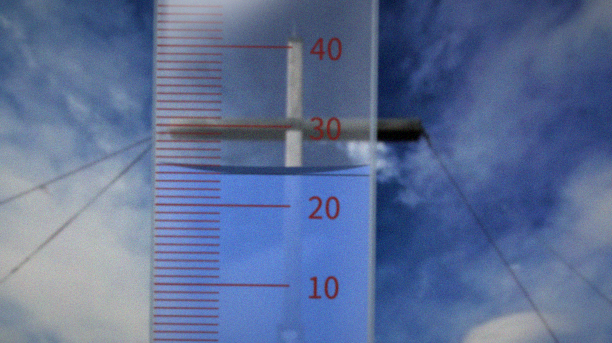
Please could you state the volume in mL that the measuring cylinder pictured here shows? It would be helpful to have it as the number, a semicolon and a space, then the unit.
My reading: 24; mL
